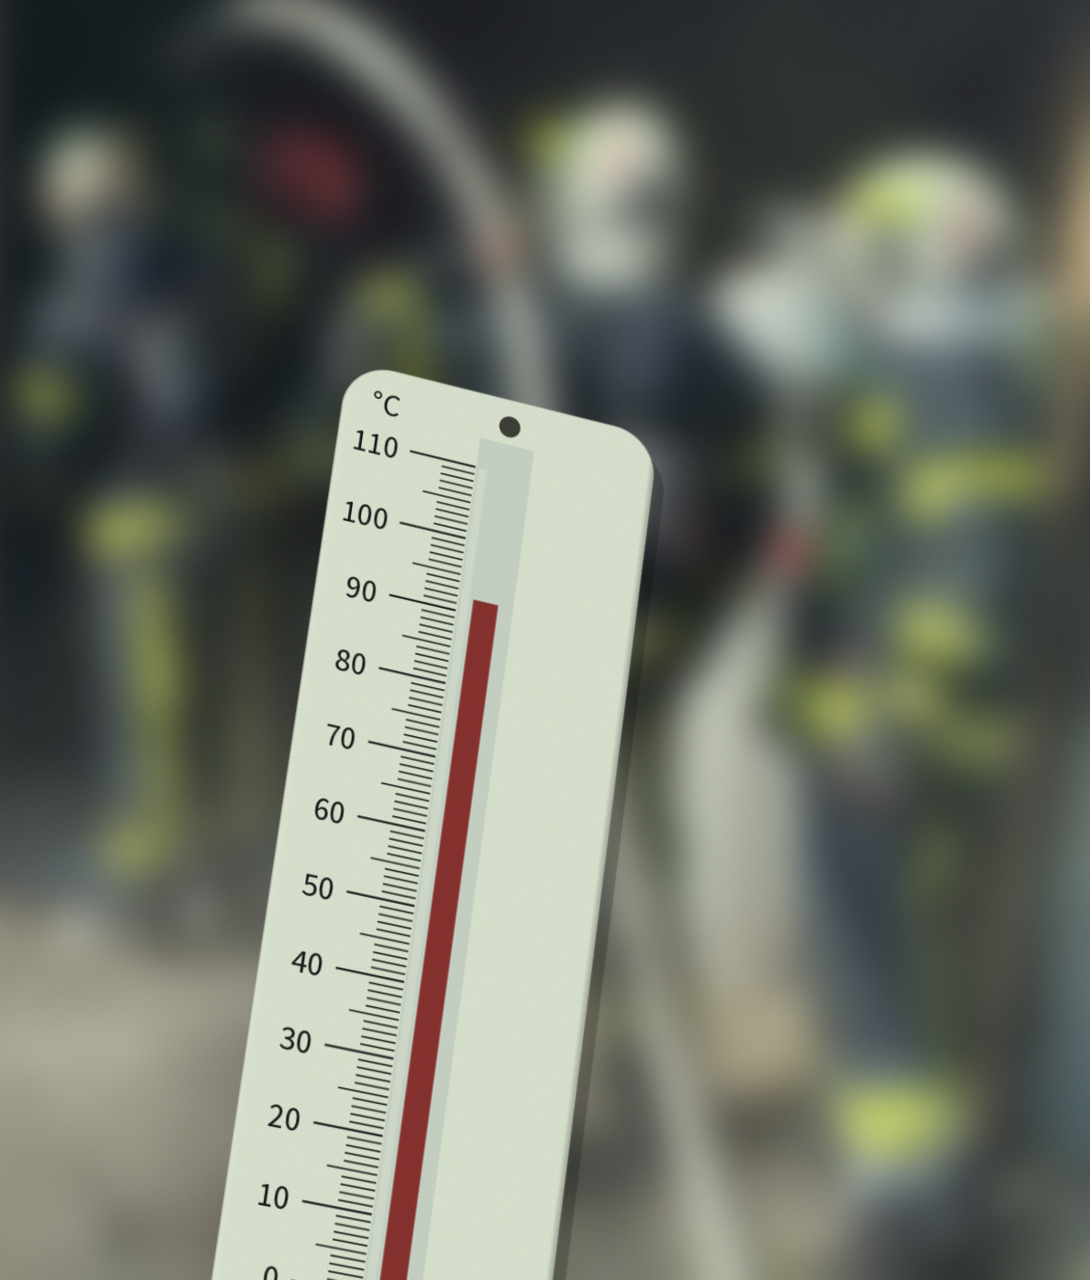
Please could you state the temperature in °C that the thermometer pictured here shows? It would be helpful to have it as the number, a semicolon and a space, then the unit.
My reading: 92; °C
